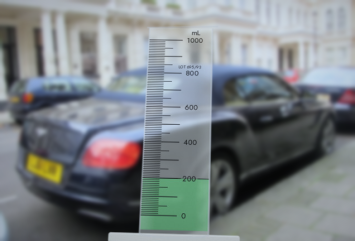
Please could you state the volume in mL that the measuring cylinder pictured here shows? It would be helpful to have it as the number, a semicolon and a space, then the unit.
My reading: 200; mL
